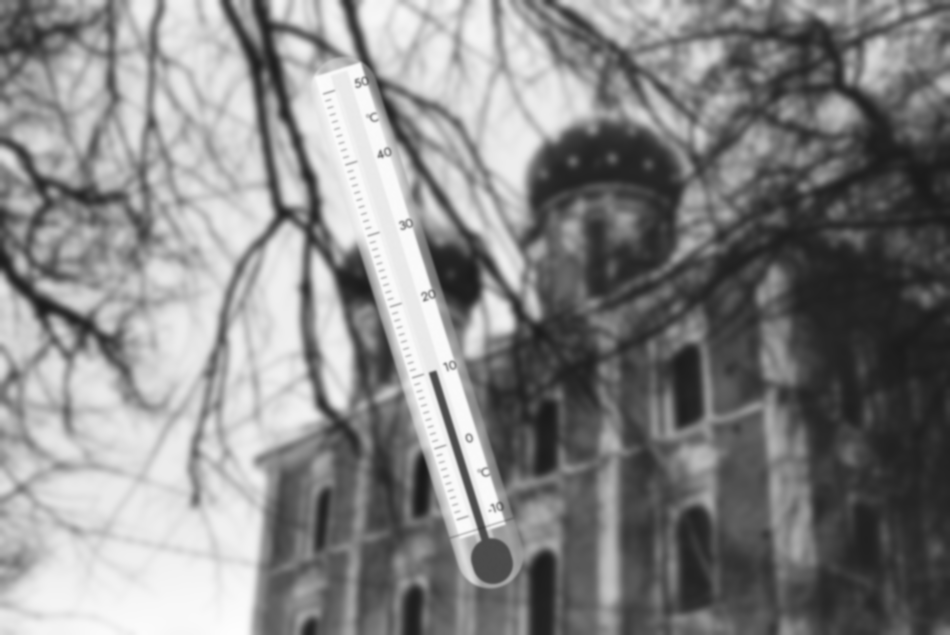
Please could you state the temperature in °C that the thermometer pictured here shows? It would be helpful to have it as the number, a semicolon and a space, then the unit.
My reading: 10; °C
